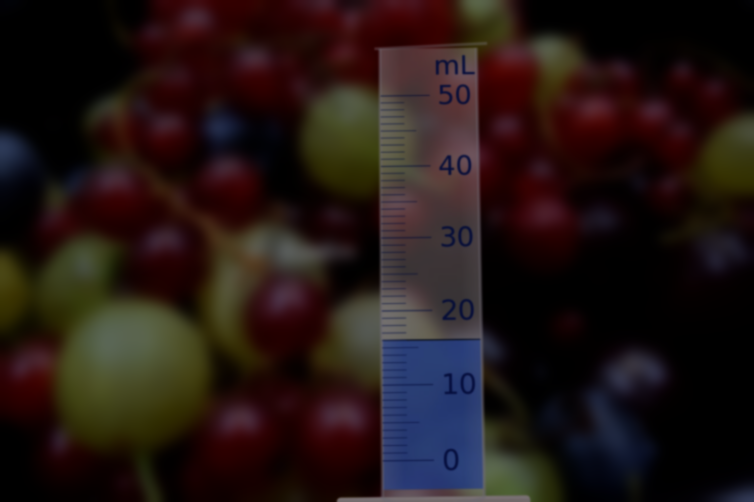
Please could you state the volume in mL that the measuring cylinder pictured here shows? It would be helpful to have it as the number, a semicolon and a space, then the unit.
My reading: 16; mL
